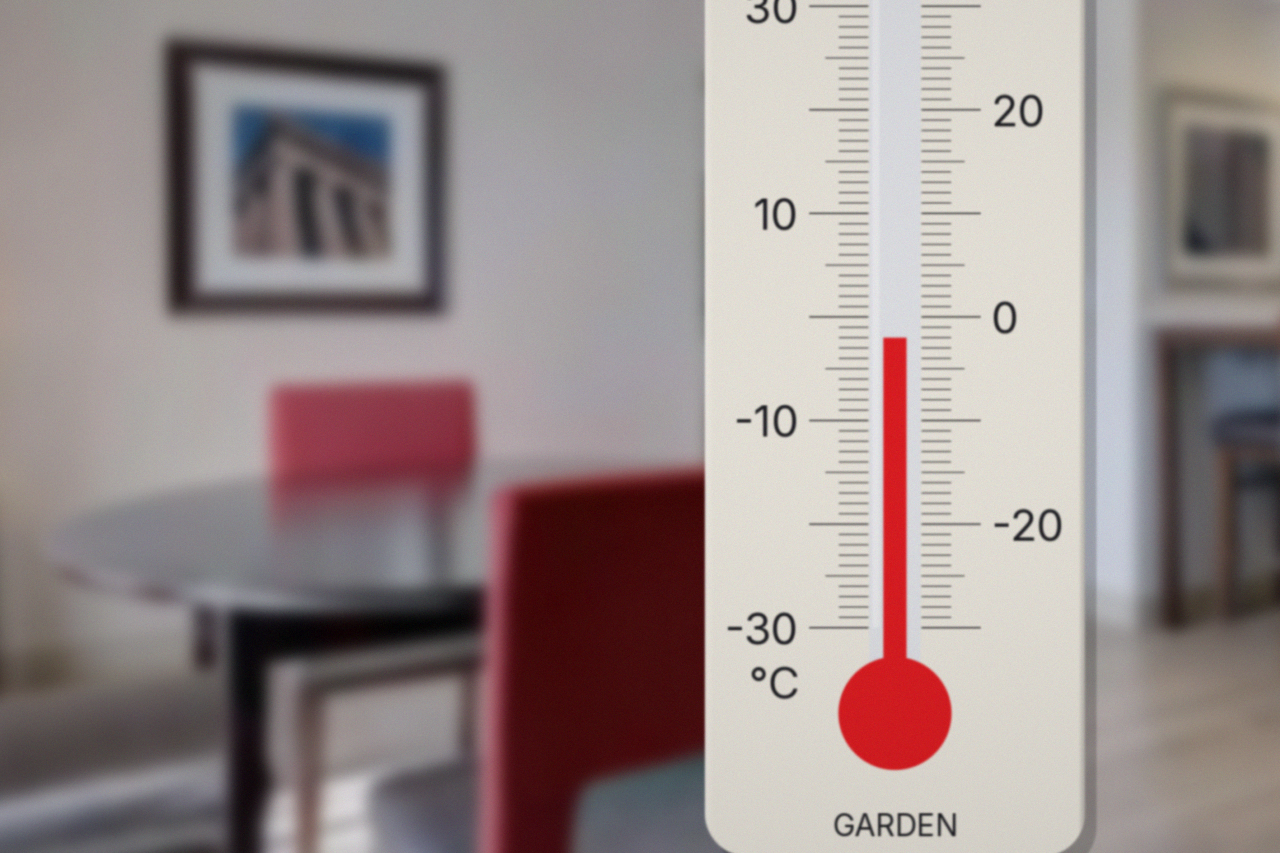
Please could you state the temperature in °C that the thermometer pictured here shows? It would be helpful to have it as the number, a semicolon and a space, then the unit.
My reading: -2; °C
